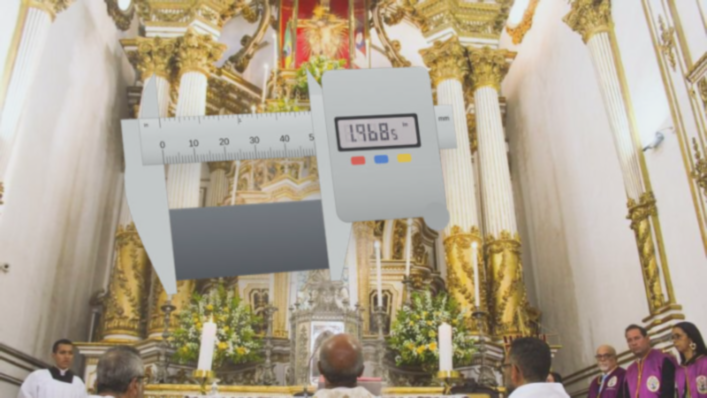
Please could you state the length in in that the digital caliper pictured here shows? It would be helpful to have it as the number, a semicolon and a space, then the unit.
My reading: 1.9685; in
